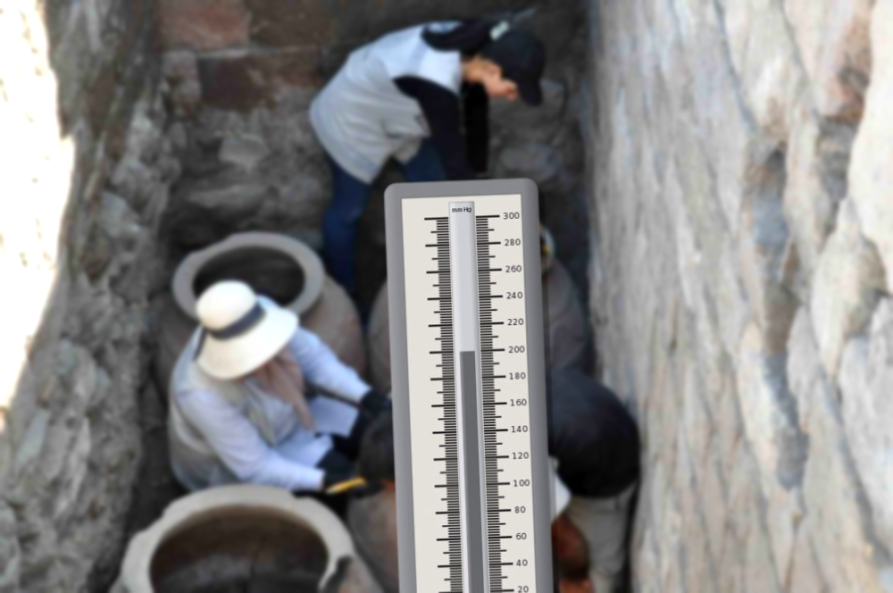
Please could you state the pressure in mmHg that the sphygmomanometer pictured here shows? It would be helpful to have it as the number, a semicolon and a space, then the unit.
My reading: 200; mmHg
